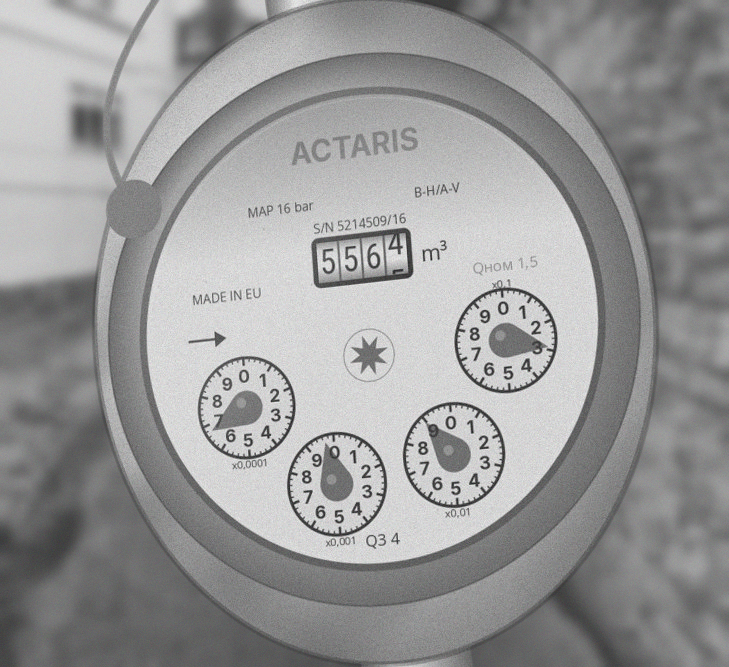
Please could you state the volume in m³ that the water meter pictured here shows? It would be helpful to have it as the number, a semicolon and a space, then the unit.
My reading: 5564.2896; m³
